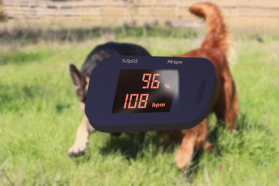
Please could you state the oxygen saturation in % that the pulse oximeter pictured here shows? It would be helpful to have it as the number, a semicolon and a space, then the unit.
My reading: 96; %
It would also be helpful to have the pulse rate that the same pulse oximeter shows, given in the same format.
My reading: 108; bpm
